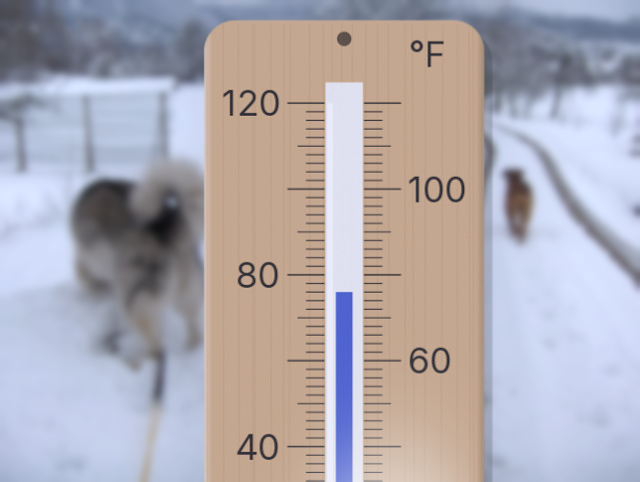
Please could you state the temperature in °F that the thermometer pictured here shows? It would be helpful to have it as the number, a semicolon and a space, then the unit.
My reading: 76; °F
